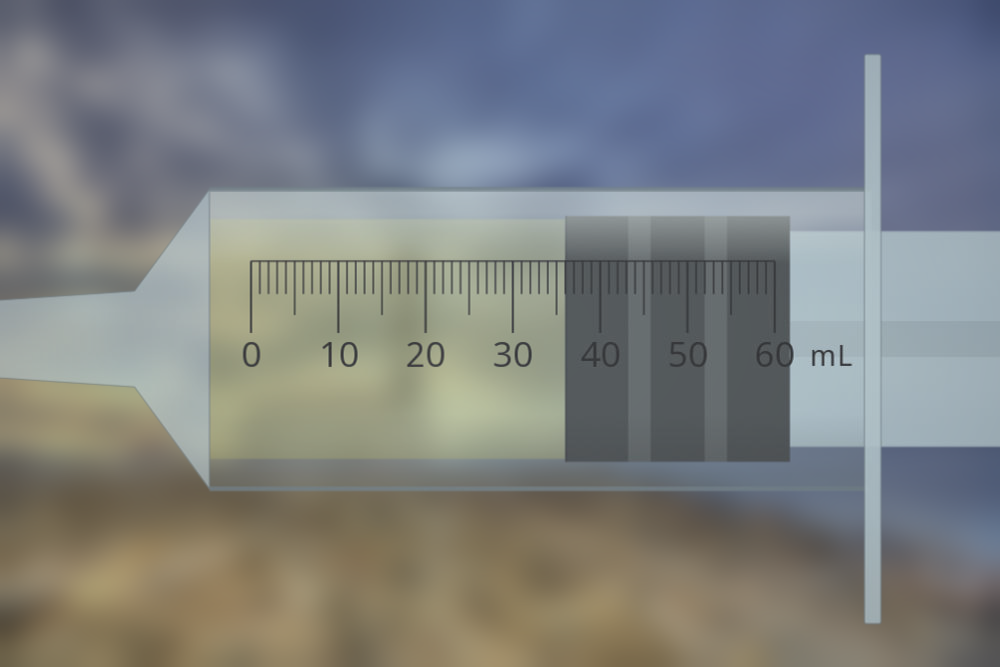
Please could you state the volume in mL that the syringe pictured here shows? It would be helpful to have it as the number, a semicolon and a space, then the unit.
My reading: 36; mL
